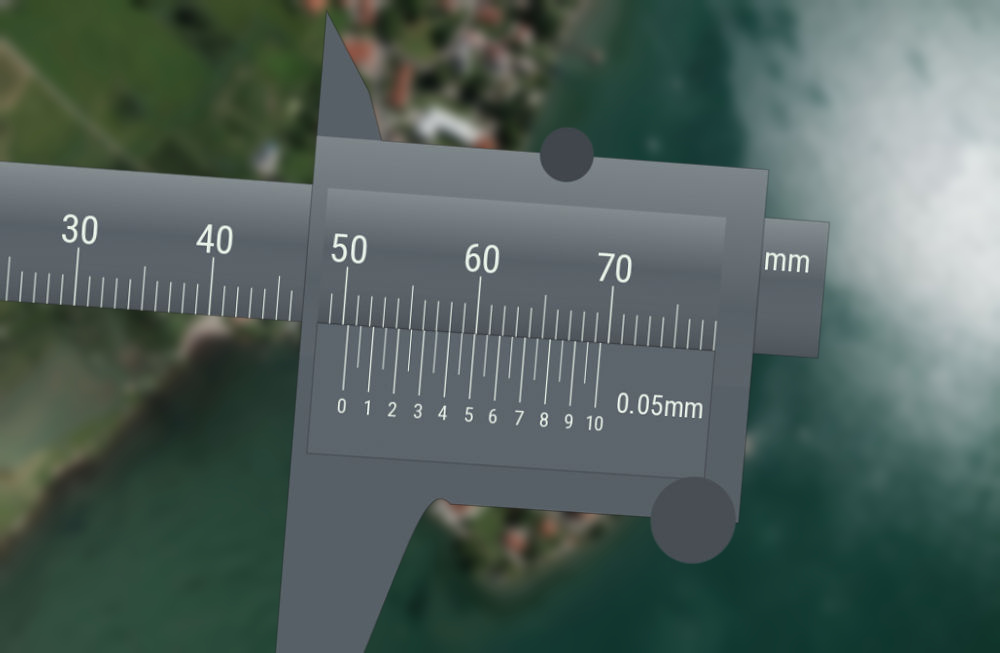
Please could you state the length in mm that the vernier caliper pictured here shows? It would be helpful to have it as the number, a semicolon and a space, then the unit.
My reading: 50.4; mm
